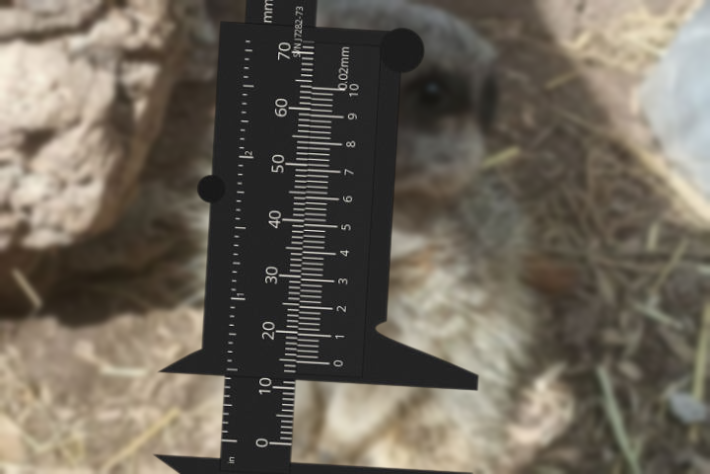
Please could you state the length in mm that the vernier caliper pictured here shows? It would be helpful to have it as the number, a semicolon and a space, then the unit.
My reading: 14.8; mm
